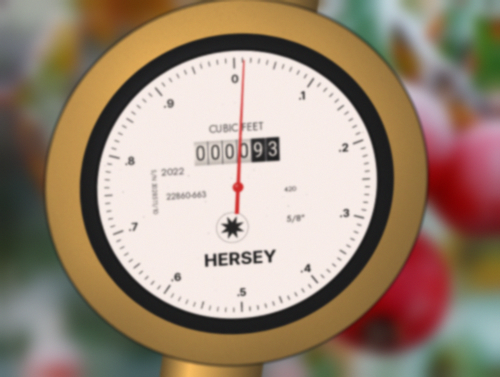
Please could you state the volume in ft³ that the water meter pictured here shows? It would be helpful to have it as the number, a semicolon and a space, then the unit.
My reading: 93.01; ft³
